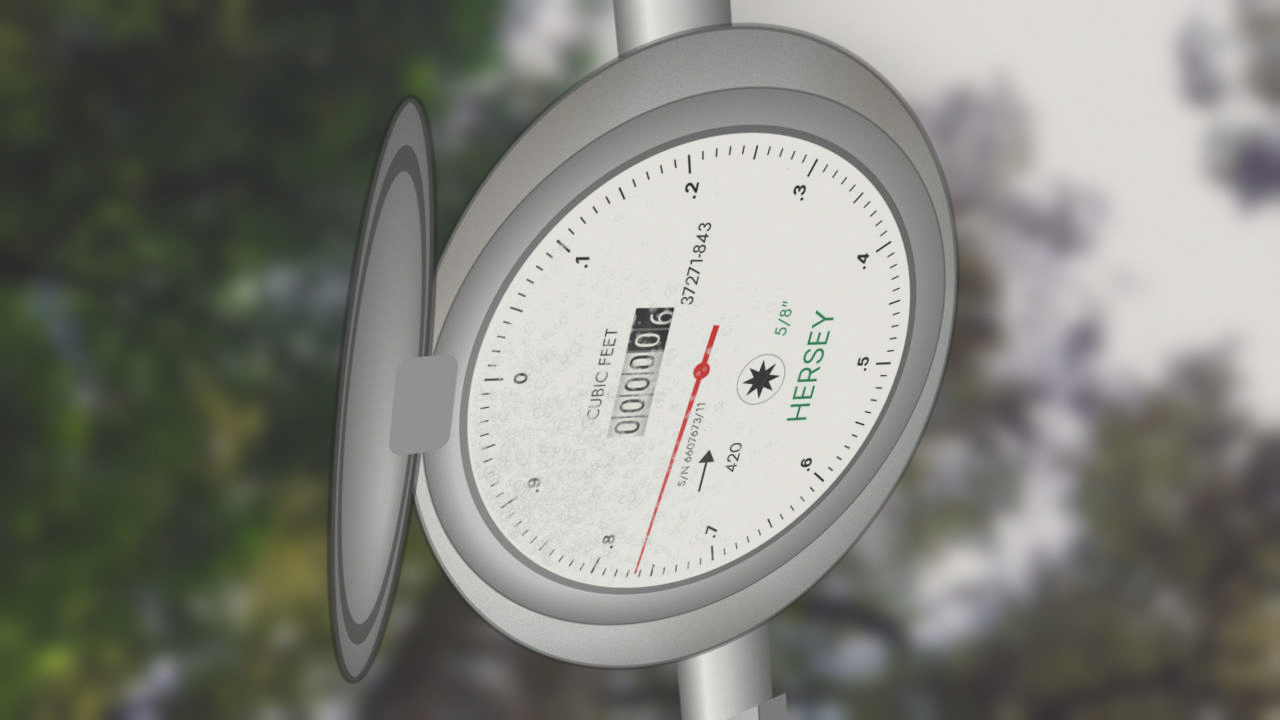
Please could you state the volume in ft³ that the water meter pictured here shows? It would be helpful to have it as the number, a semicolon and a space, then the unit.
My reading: 5.76; ft³
